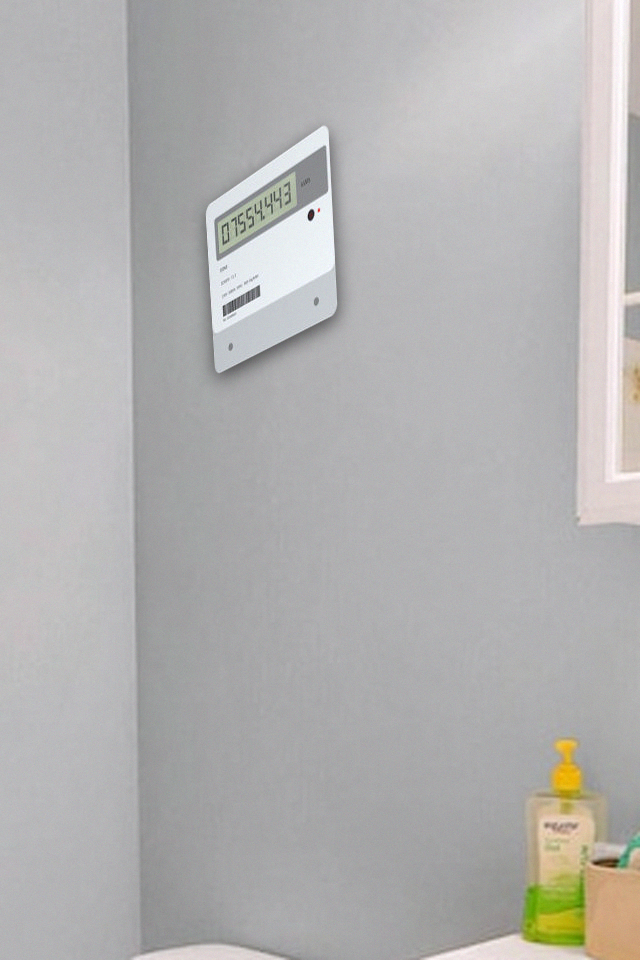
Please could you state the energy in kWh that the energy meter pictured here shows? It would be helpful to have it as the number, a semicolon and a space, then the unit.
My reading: 7554.443; kWh
